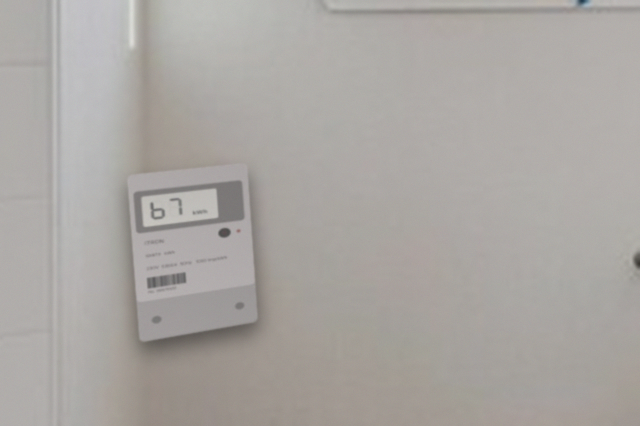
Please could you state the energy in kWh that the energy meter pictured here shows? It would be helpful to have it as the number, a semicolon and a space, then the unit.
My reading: 67; kWh
